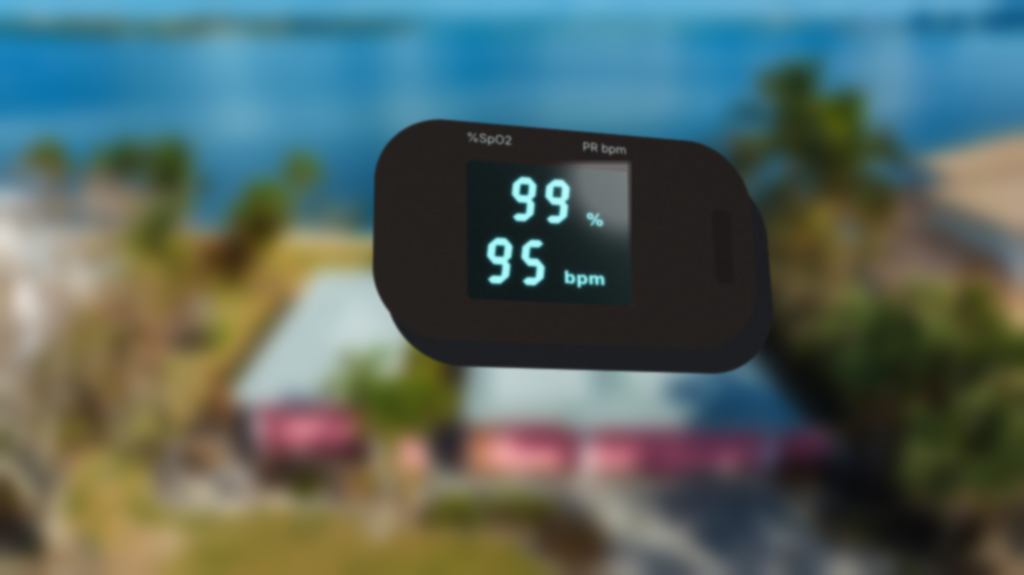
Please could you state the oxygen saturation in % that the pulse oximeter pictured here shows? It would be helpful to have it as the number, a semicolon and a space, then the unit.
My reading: 99; %
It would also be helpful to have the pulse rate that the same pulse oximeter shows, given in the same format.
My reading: 95; bpm
